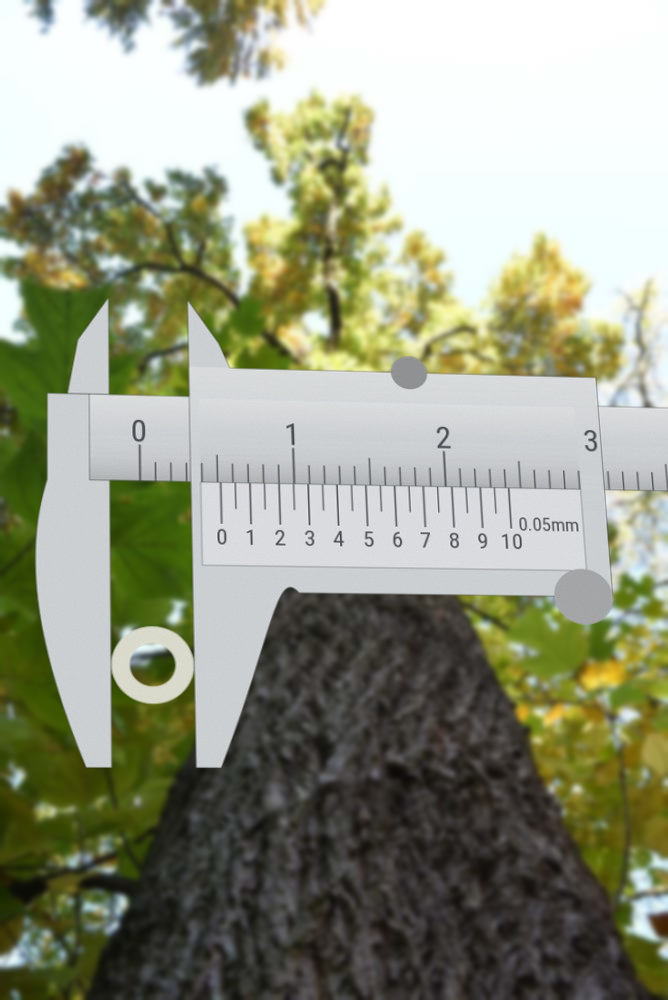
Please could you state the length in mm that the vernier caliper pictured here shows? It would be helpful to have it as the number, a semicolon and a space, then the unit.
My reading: 5.2; mm
